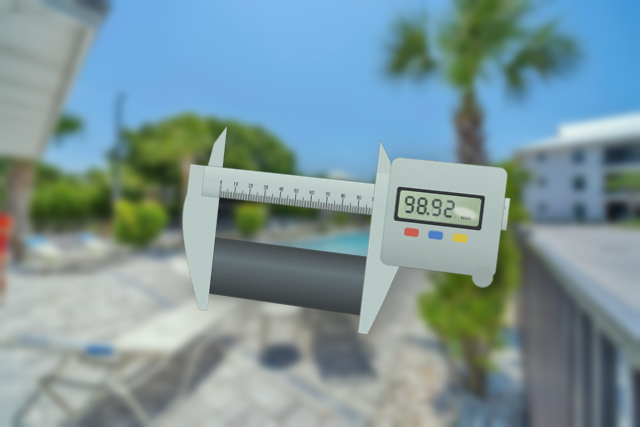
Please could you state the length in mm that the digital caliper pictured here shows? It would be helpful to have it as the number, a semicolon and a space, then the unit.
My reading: 98.92; mm
